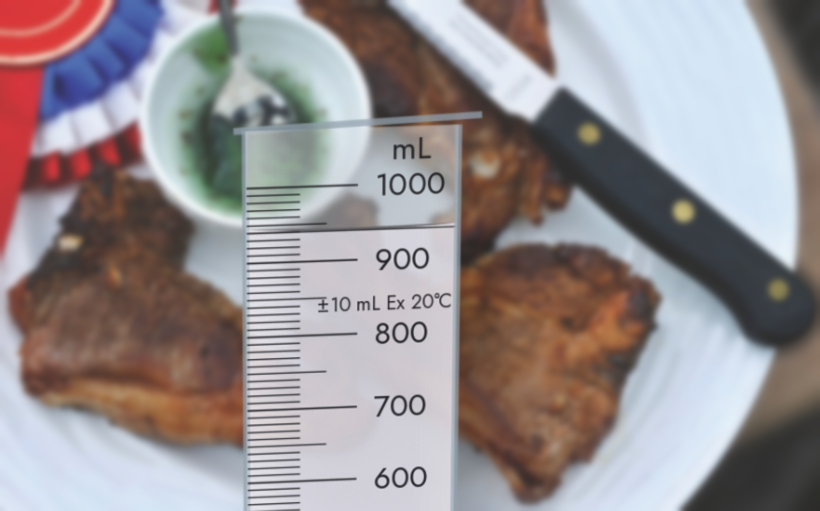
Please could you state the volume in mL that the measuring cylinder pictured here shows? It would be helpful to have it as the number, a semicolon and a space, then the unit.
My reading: 940; mL
